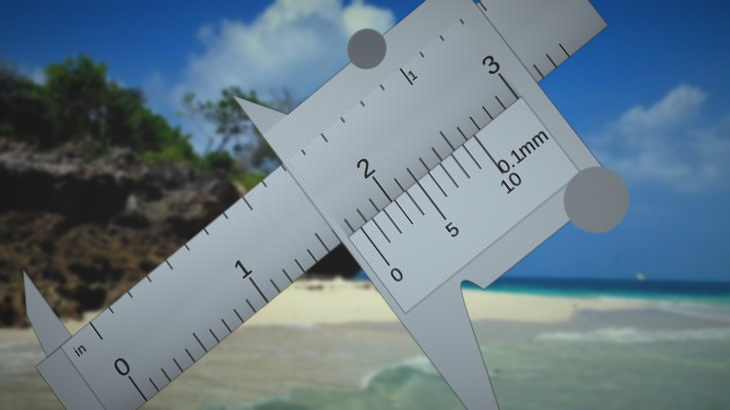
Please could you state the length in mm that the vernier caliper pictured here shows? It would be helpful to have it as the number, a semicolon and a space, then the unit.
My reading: 17.5; mm
